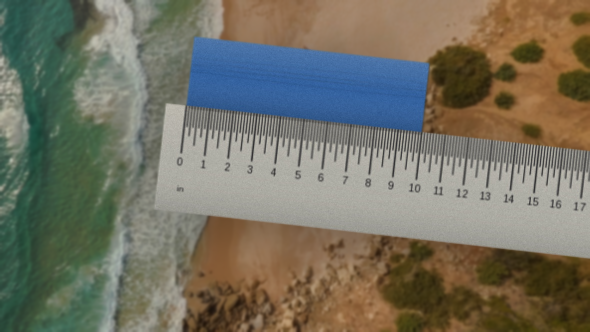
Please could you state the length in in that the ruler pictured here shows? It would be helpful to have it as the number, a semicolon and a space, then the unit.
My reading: 10; in
